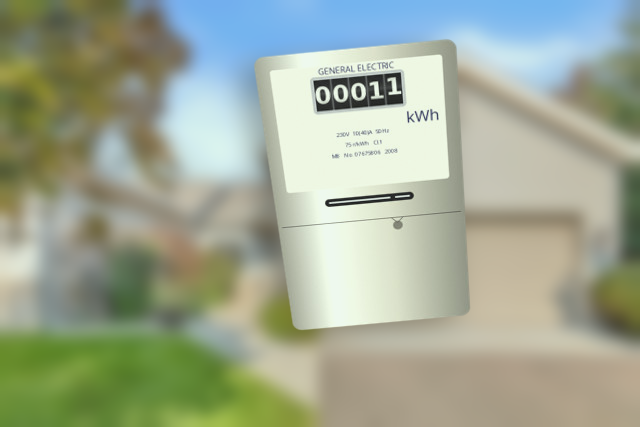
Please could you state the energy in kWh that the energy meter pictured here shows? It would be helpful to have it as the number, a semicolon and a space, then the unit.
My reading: 11; kWh
